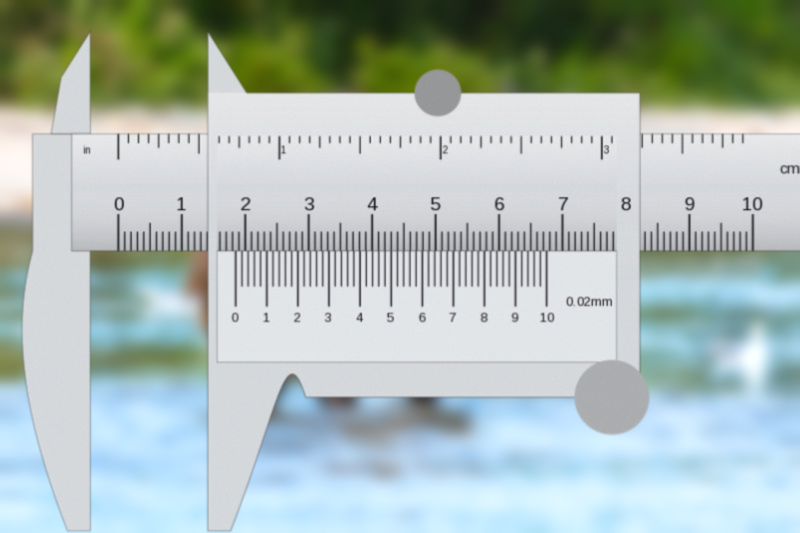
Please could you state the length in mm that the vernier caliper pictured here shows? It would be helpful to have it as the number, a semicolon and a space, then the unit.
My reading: 18.5; mm
